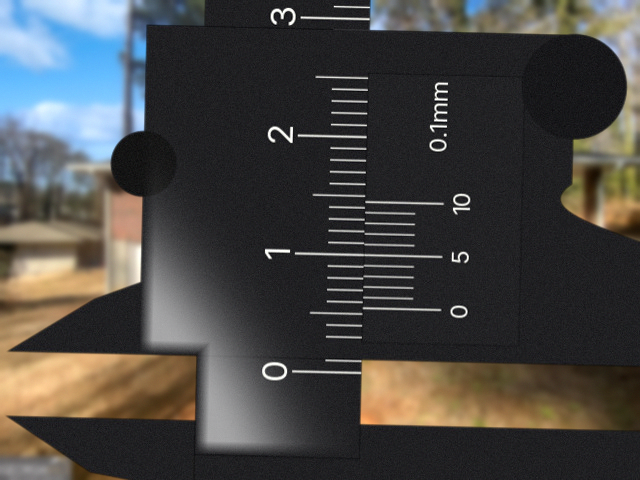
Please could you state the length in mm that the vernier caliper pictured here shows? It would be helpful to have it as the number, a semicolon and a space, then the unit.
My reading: 5.5; mm
